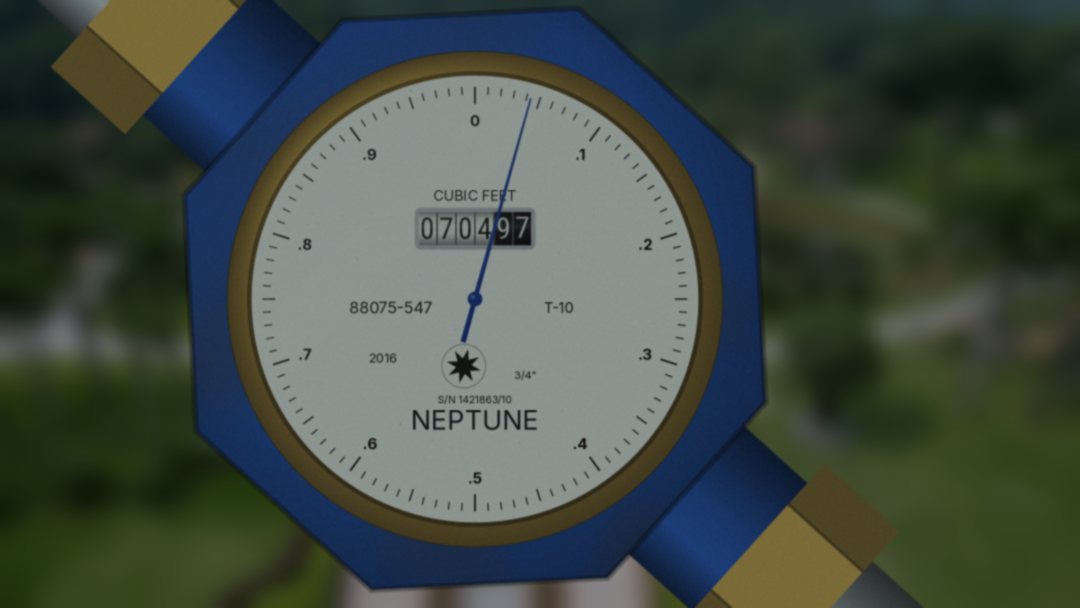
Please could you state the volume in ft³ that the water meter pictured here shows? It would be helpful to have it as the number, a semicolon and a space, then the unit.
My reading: 70497.04; ft³
